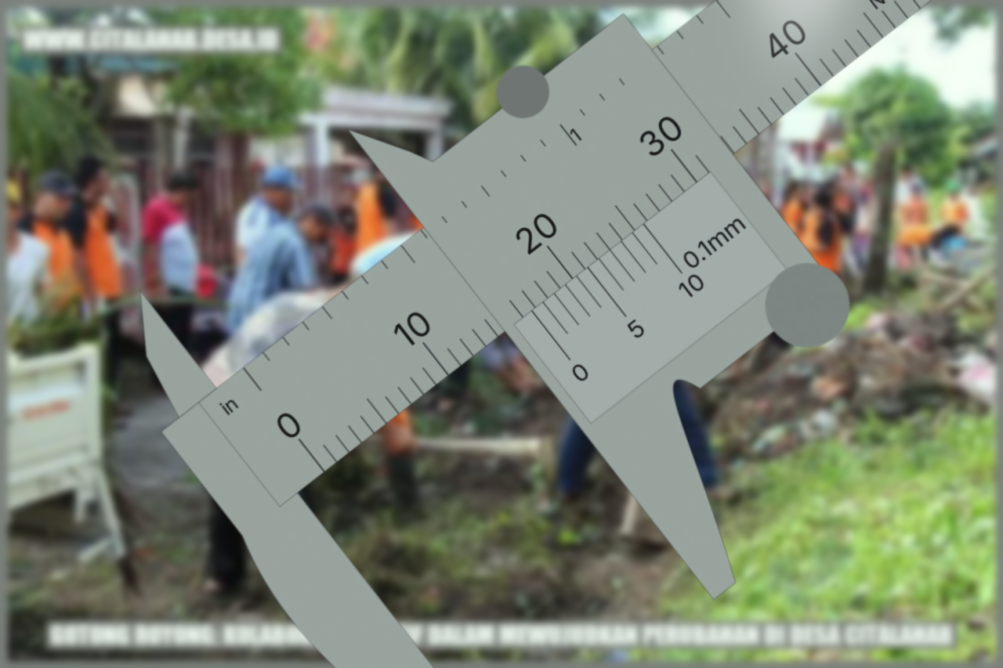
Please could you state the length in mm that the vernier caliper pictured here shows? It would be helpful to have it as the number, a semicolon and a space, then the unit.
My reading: 16.7; mm
